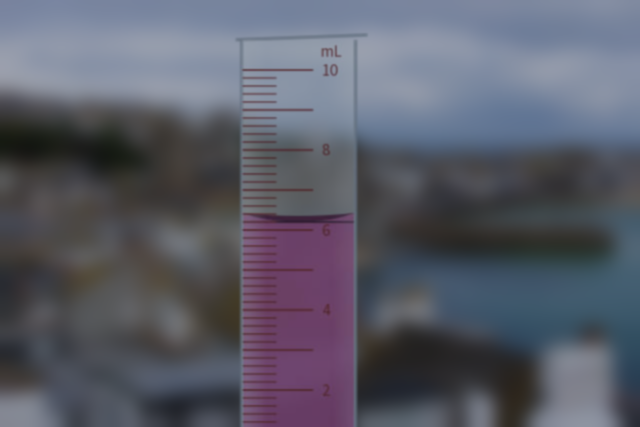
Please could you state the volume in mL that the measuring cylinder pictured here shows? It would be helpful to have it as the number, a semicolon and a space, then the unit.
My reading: 6.2; mL
